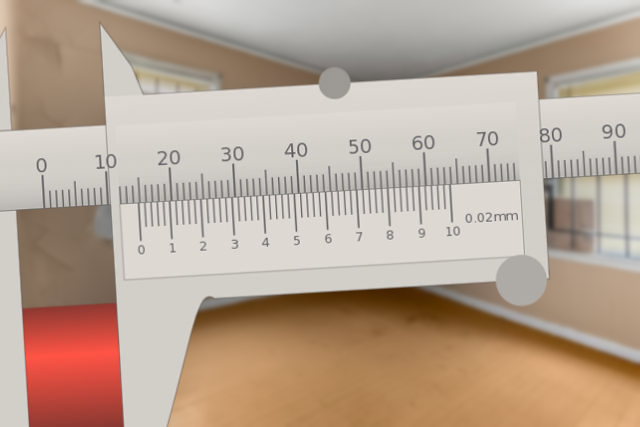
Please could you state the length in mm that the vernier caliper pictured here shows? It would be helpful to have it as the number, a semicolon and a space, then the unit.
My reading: 14.8; mm
